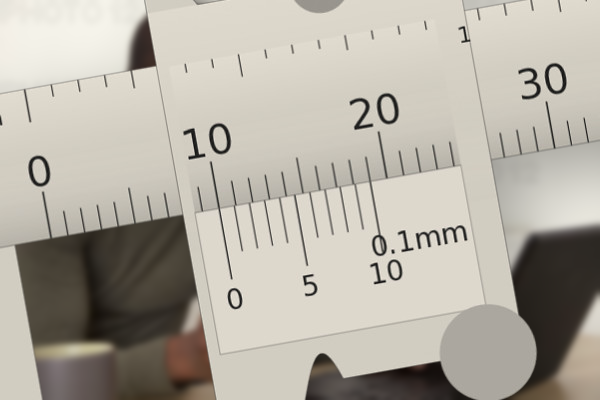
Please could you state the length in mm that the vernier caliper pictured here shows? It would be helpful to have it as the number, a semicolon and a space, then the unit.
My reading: 10.0; mm
